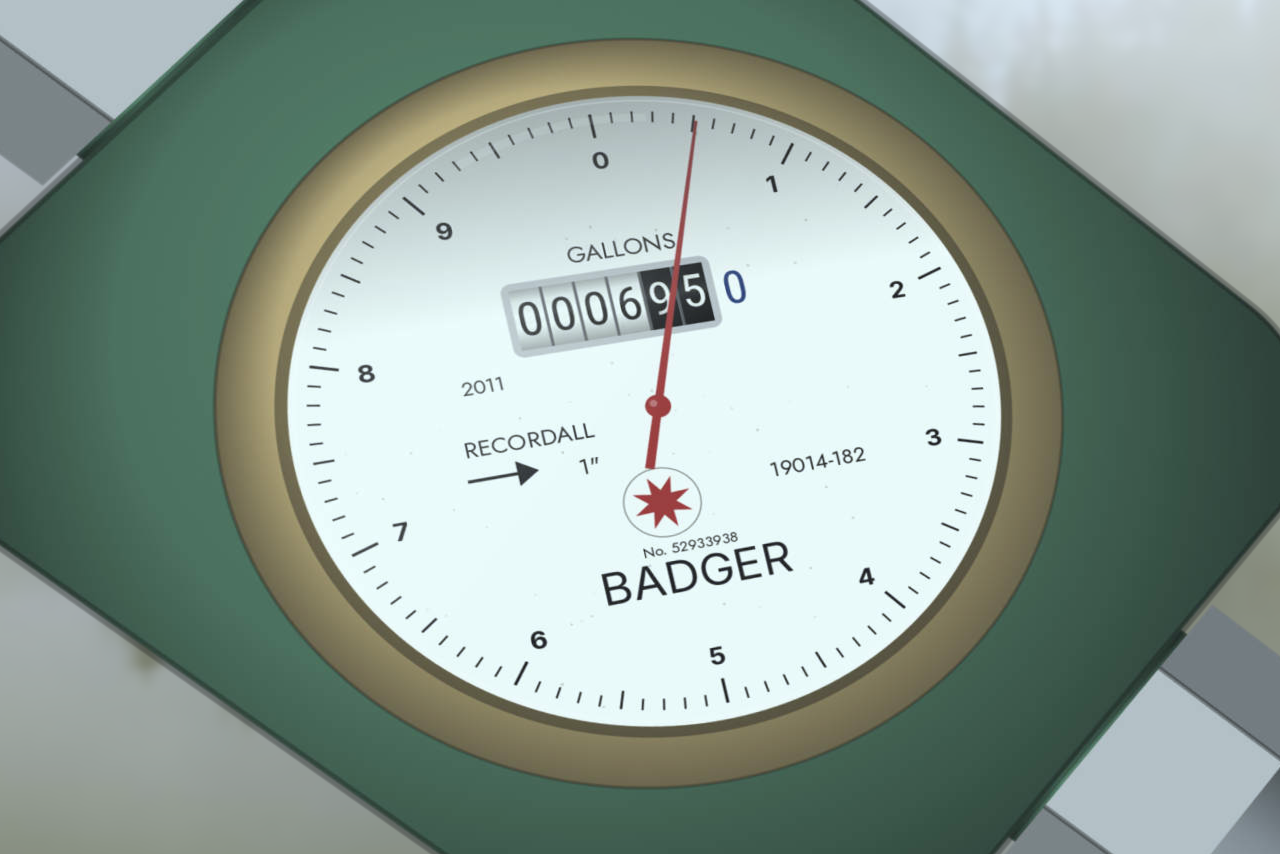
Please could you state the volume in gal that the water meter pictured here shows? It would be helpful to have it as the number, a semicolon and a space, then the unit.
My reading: 6950.5; gal
